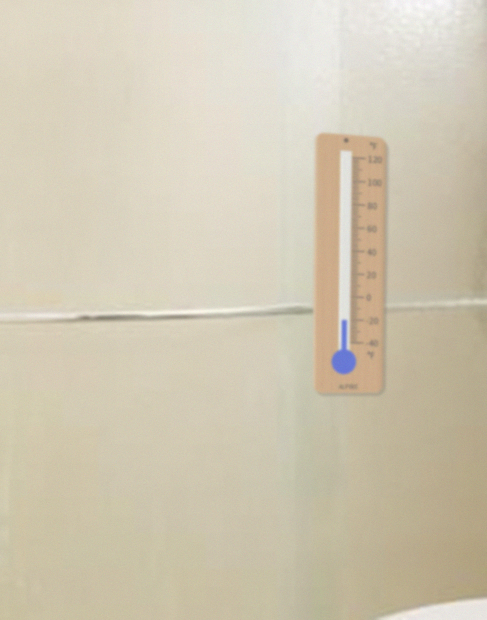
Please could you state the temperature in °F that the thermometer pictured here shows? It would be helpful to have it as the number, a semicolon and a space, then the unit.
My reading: -20; °F
